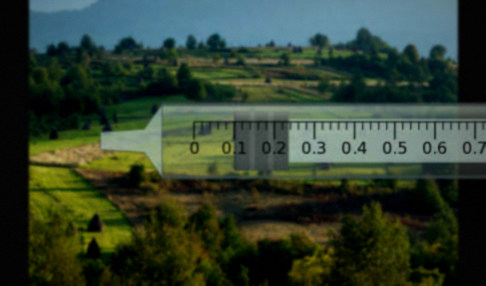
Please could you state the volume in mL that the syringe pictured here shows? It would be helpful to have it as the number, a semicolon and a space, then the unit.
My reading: 0.1; mL
